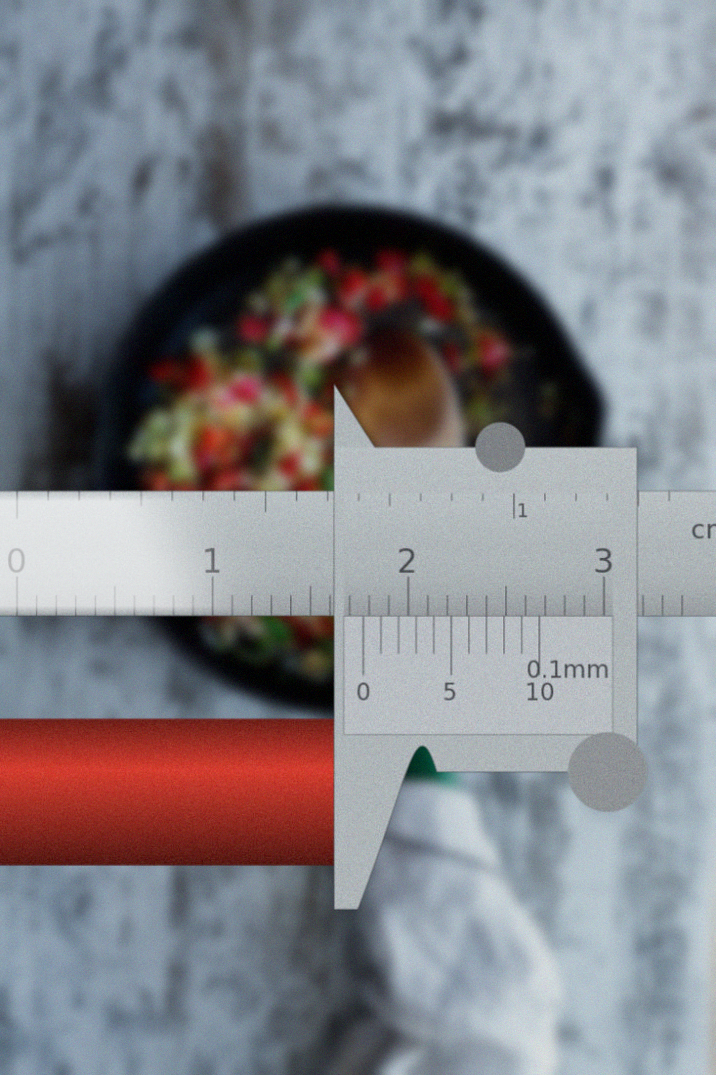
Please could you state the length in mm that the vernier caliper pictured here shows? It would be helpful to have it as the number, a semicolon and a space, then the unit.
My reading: 17.7; mm
